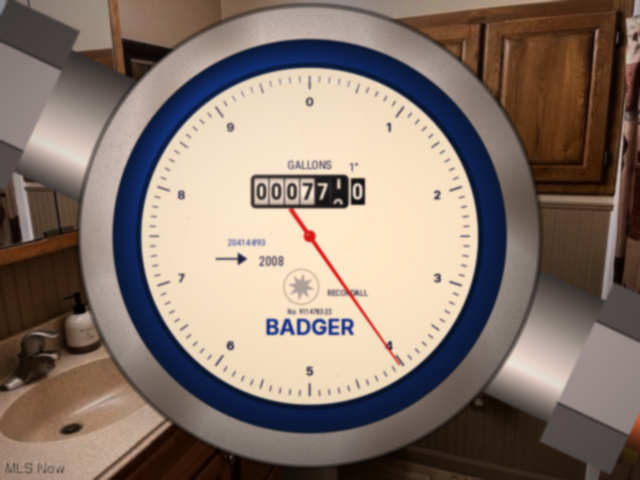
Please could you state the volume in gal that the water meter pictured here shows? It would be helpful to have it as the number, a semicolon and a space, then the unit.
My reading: 7714.0; gal
